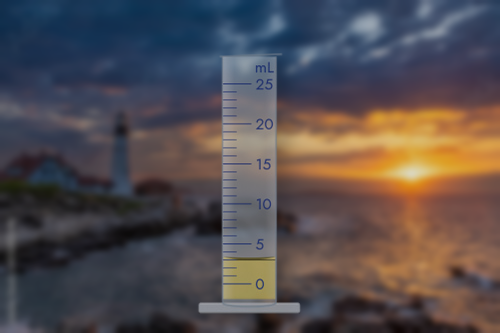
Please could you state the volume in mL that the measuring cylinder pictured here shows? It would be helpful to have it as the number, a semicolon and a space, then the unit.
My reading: 3; mL
